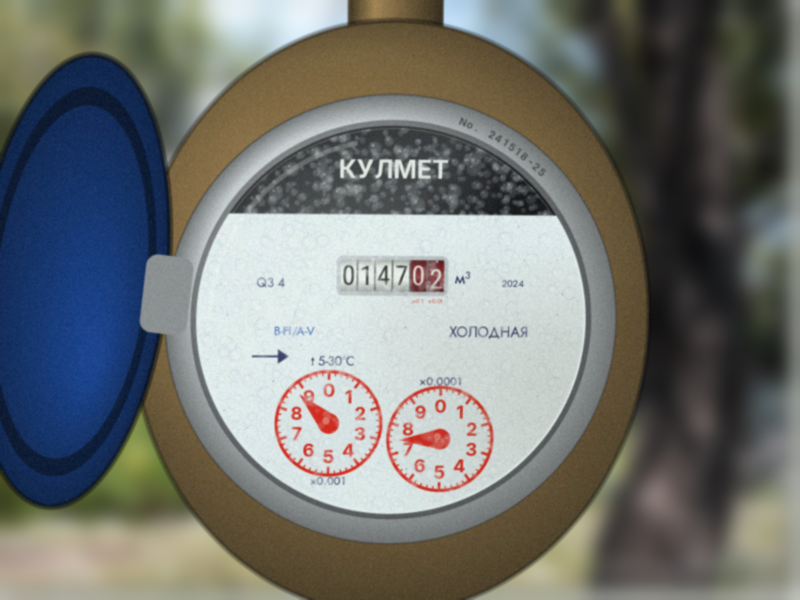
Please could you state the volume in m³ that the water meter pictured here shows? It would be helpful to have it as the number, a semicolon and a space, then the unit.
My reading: 147.0187; m³
